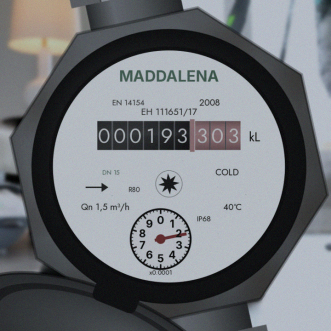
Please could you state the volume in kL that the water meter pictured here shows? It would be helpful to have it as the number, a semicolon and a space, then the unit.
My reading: 193.3032; kL
